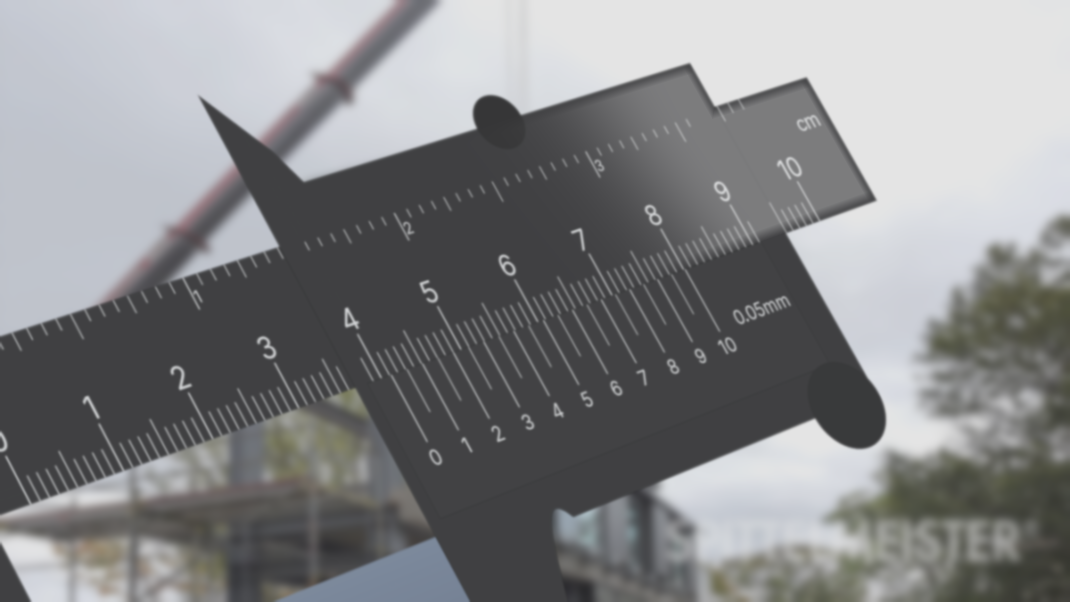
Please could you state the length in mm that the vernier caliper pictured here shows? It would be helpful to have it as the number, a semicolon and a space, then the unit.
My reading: 41.2; mm
